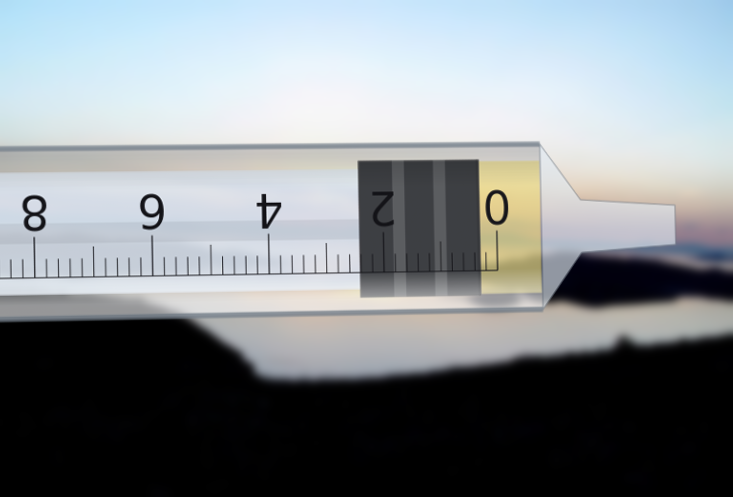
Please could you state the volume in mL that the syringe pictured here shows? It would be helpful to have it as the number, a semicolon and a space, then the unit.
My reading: 0.3; mL
